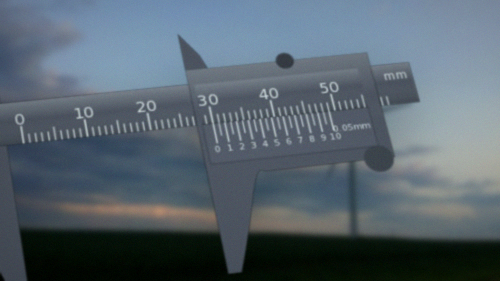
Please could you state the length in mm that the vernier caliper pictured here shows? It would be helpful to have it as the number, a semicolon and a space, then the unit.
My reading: 30.0; mm
